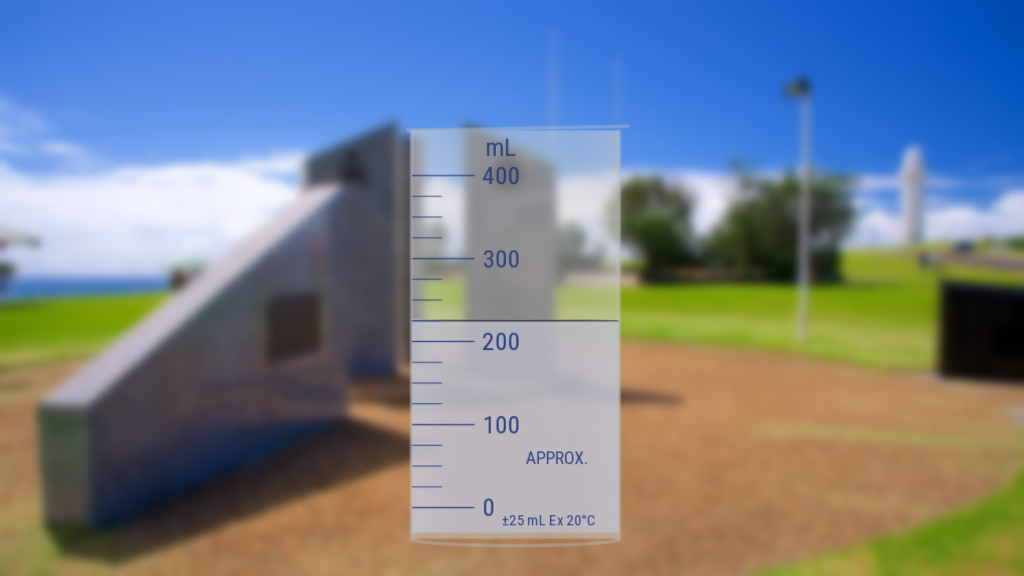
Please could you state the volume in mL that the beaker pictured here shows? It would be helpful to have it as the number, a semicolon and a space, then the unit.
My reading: 225; mL
